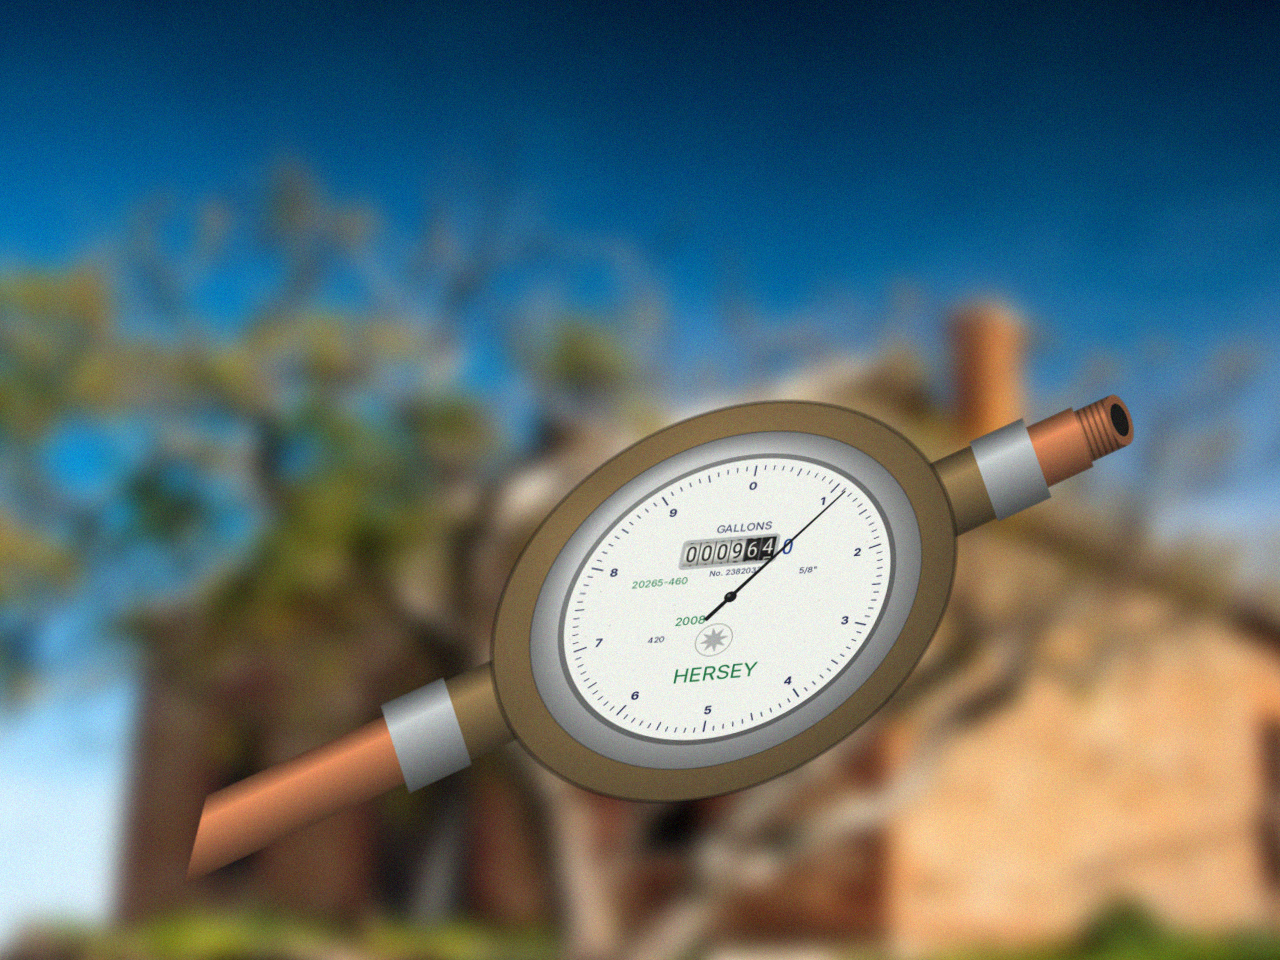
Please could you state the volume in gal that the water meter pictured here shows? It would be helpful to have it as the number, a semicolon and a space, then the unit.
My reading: 9641.1; gal
